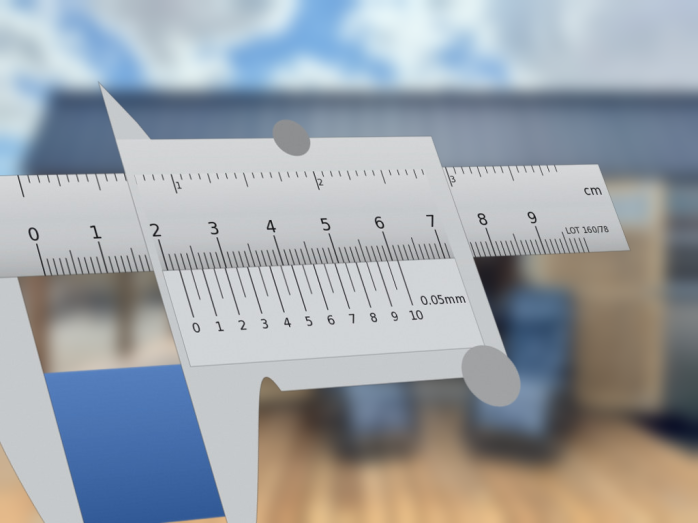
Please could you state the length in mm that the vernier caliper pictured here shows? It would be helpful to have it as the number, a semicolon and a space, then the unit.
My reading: 22.0; mm
